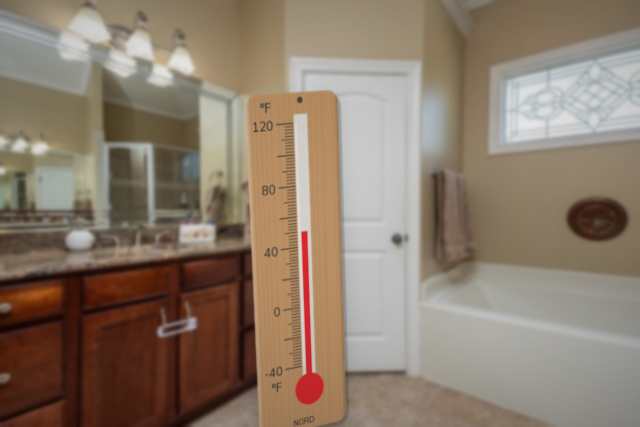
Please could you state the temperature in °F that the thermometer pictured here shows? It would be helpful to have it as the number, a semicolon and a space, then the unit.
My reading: 50; °F
